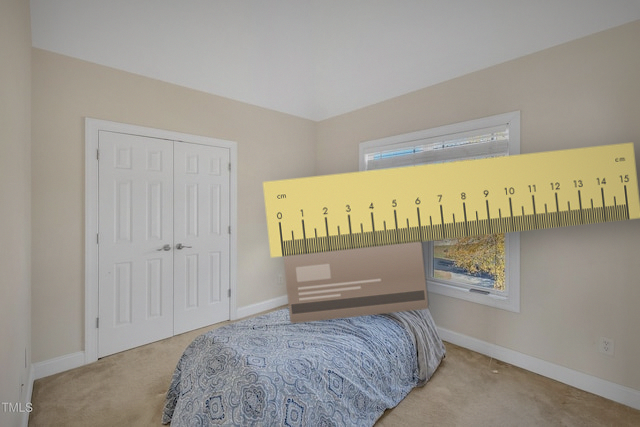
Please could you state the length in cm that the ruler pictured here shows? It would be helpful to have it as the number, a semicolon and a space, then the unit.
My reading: 6; cm
